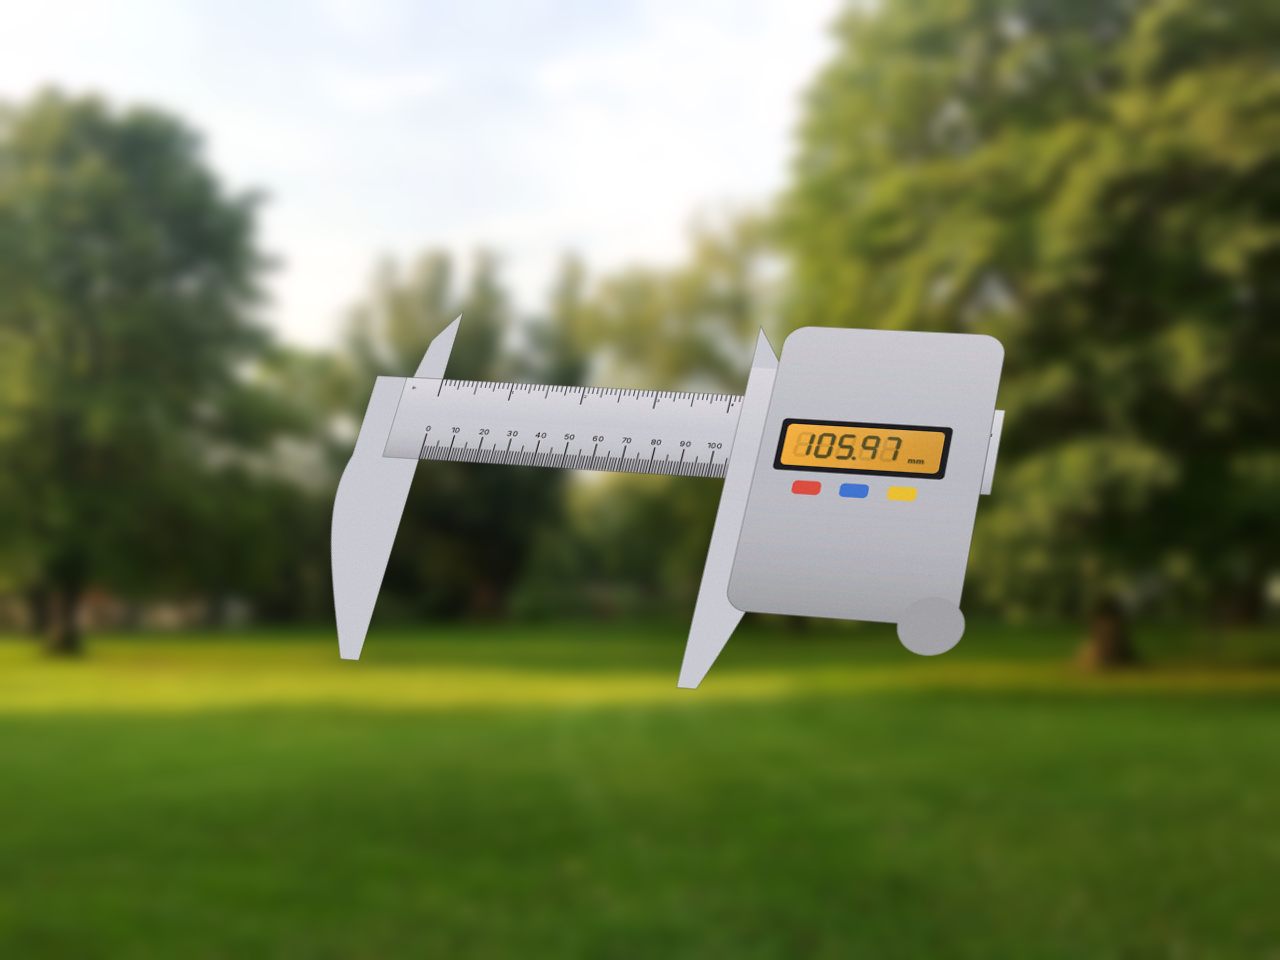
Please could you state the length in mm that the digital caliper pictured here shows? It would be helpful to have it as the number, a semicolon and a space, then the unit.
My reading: 105.97; mm
